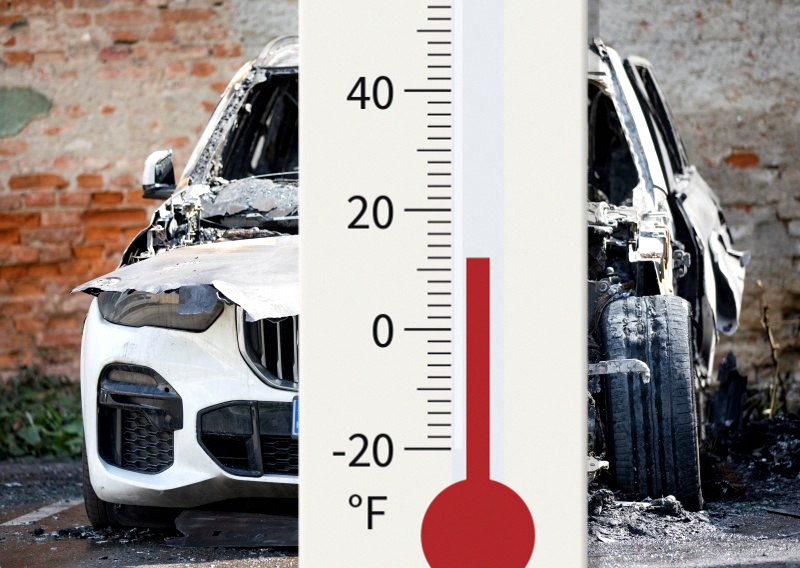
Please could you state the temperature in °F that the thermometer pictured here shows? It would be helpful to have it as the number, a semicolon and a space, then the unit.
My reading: 12; °F
